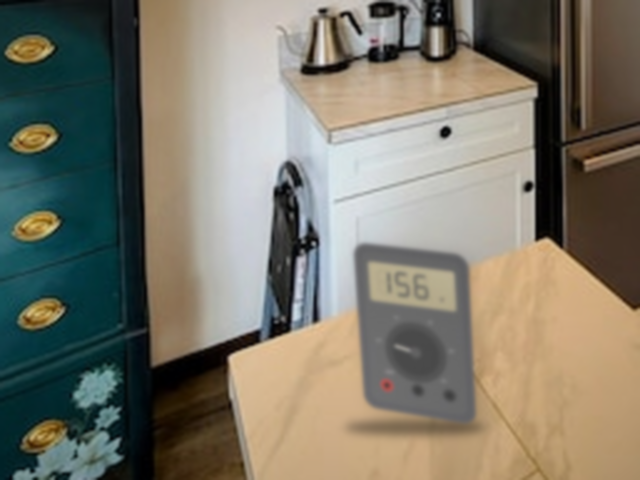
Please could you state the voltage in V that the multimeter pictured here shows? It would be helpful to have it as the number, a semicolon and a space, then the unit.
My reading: 156; V
